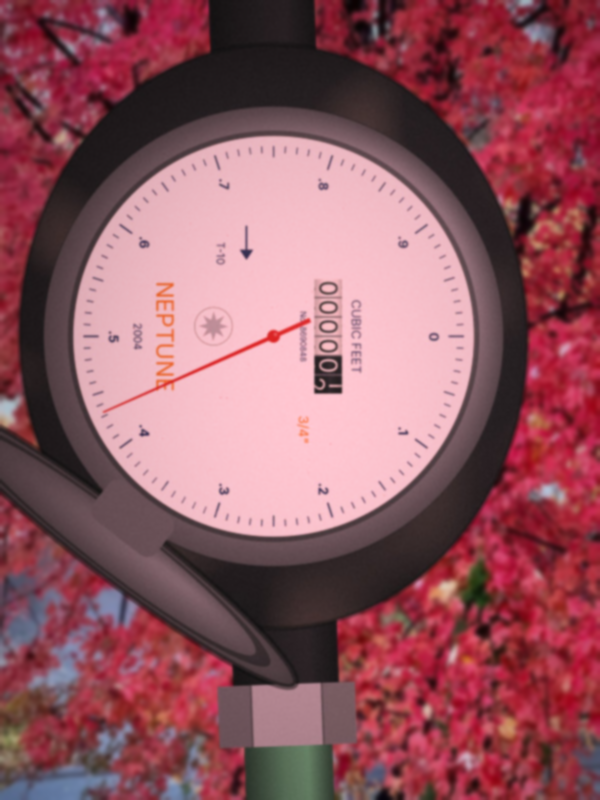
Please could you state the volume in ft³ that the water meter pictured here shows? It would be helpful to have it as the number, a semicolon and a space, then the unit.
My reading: 1.43; ft³
